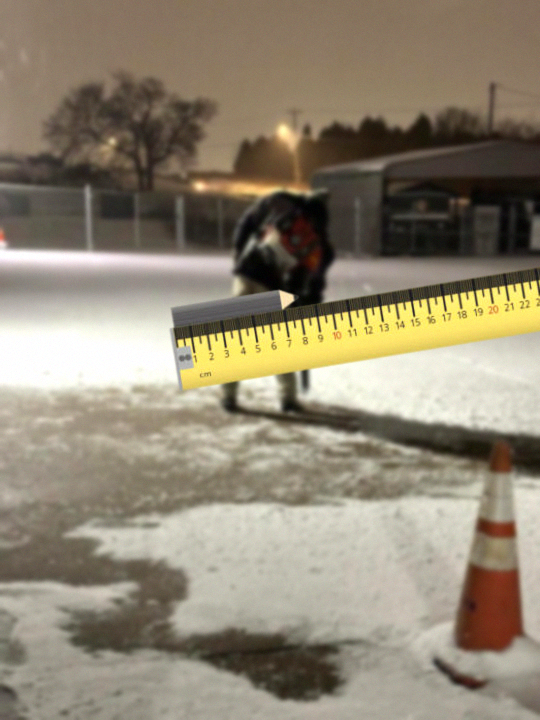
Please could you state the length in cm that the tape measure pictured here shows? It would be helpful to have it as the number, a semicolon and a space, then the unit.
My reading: 8; cm
